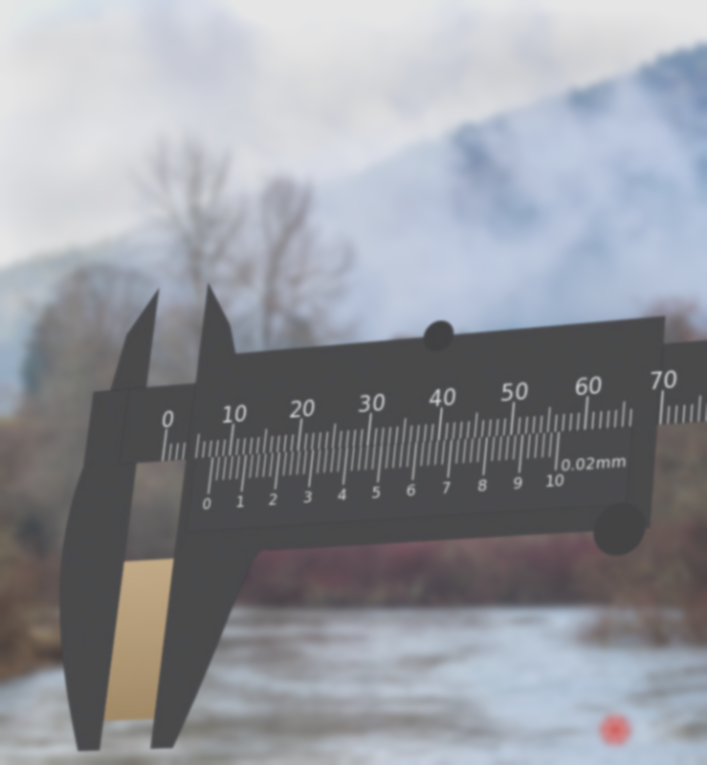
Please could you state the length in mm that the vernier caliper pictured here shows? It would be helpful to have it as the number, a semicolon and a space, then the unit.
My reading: 7.5; mm
